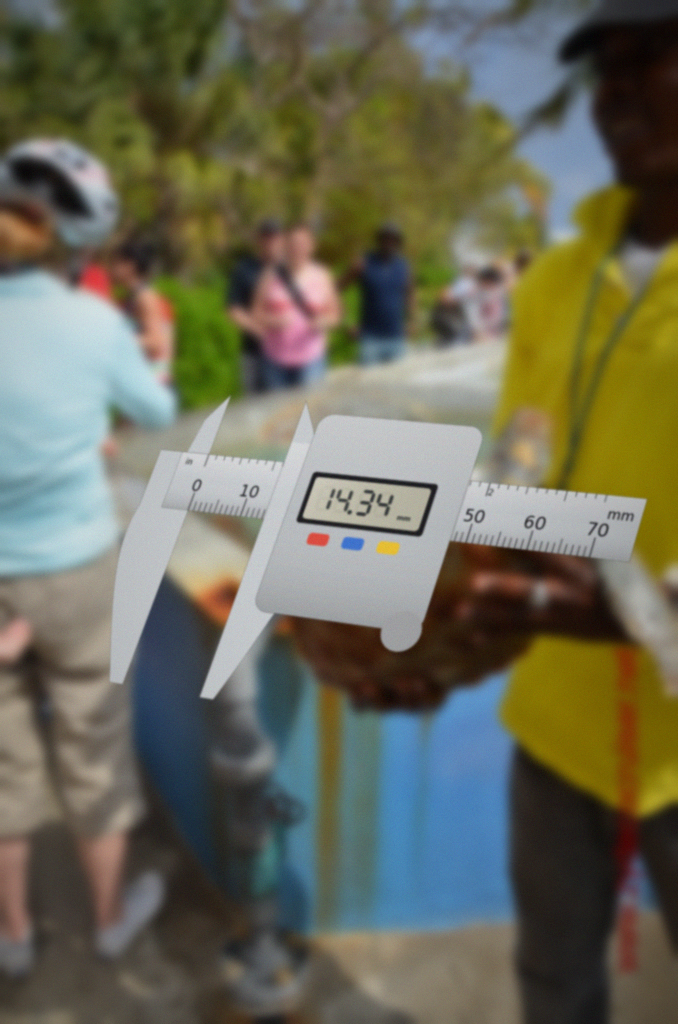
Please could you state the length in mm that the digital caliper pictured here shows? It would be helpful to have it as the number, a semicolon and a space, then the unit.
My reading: 14.34; mm
